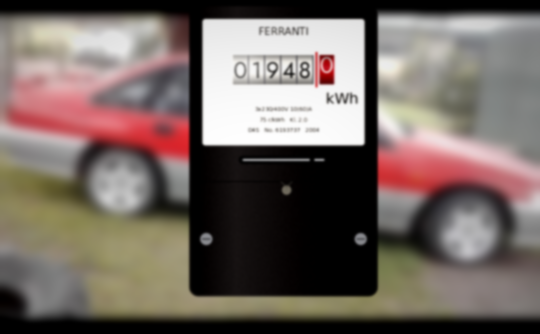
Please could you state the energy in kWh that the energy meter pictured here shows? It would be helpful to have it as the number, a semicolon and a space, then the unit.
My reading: 1948.0; kWh
